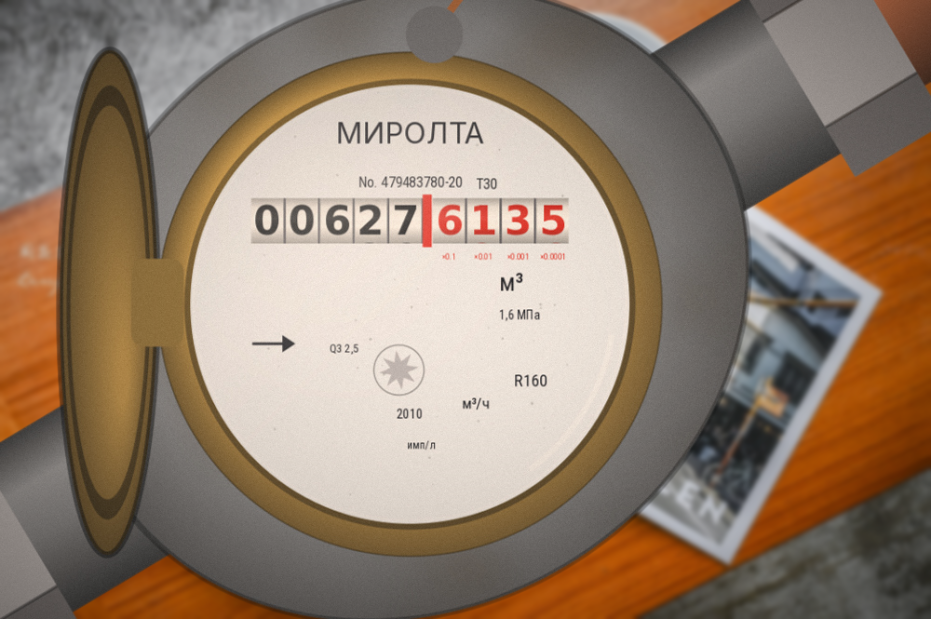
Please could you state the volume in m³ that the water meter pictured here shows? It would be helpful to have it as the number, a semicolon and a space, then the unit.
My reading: 627.6135; m³
